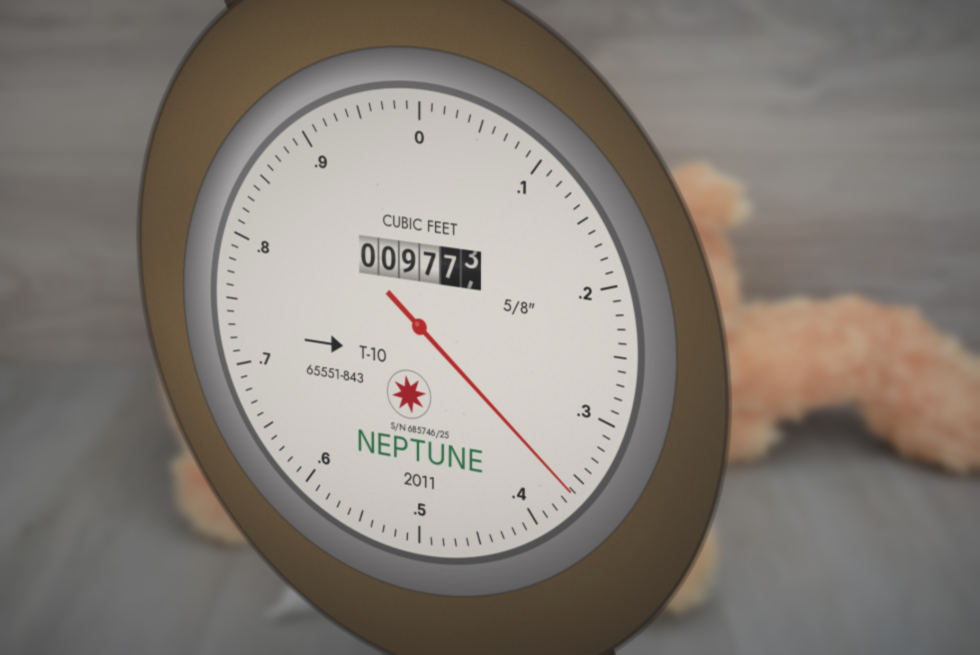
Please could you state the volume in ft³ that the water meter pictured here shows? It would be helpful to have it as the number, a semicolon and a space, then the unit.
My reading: 9773.36; ft³
